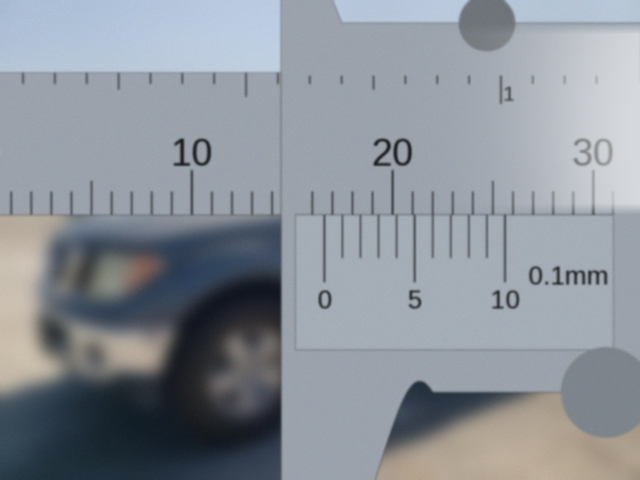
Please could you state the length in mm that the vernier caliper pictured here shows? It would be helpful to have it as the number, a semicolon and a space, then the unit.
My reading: 16.6; mm
